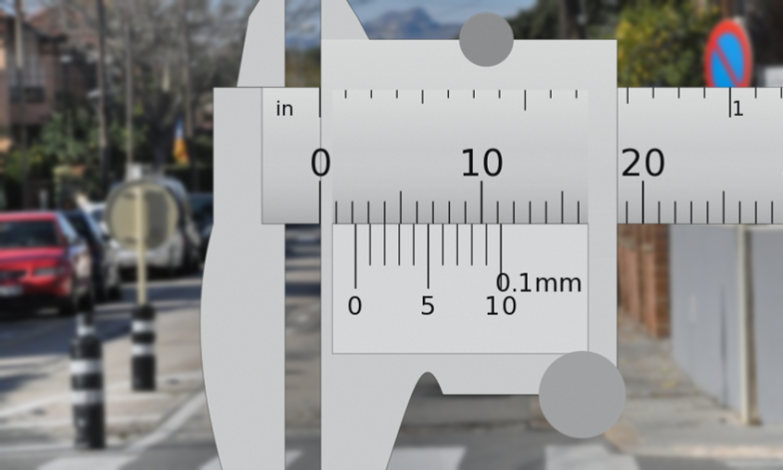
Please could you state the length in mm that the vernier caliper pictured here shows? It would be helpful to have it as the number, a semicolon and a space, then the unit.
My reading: 2.2; mm
